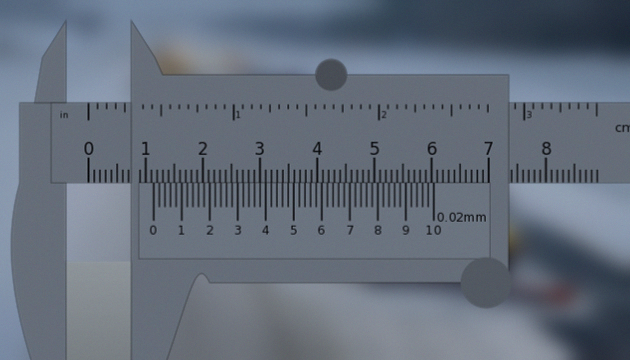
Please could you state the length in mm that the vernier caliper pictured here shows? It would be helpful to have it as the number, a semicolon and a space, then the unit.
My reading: 11.4; mm
